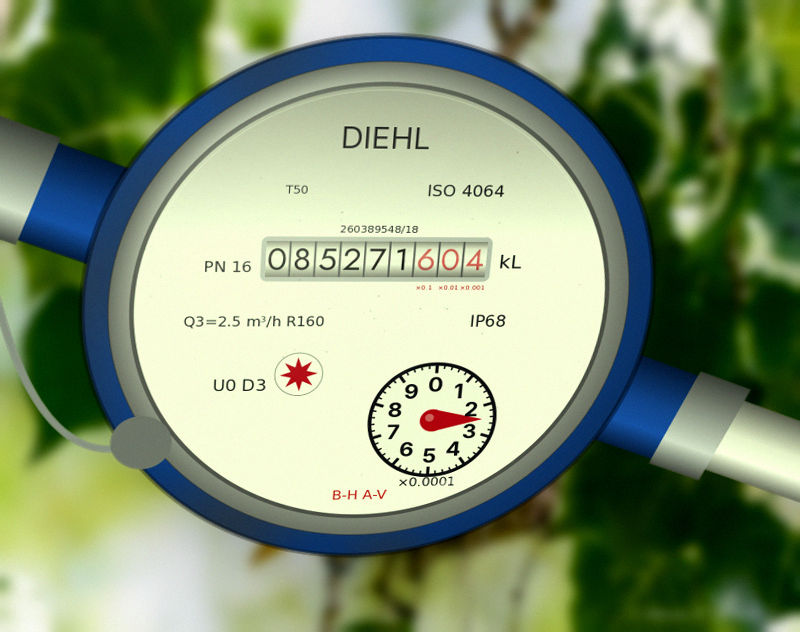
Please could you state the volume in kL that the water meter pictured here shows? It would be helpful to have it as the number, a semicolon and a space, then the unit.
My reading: 85271.6042; kL
